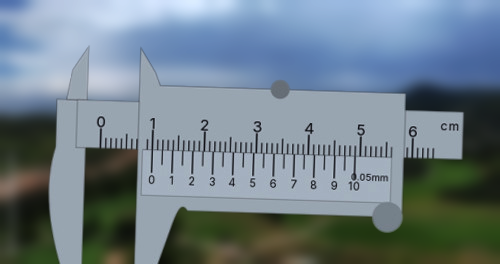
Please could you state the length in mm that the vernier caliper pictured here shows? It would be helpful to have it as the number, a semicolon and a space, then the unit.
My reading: 10.0; mm
